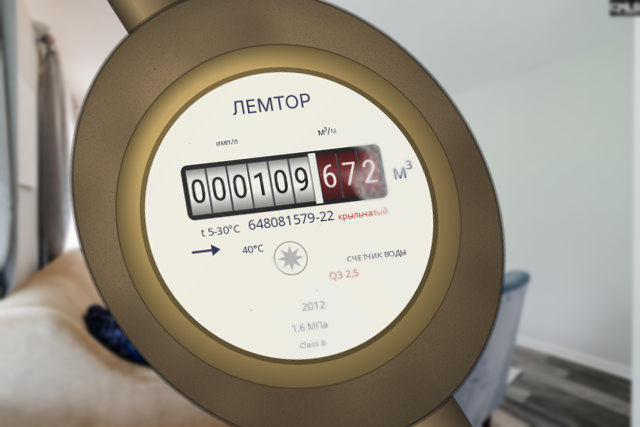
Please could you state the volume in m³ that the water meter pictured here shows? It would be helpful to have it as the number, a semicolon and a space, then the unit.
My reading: 109.672; m³
